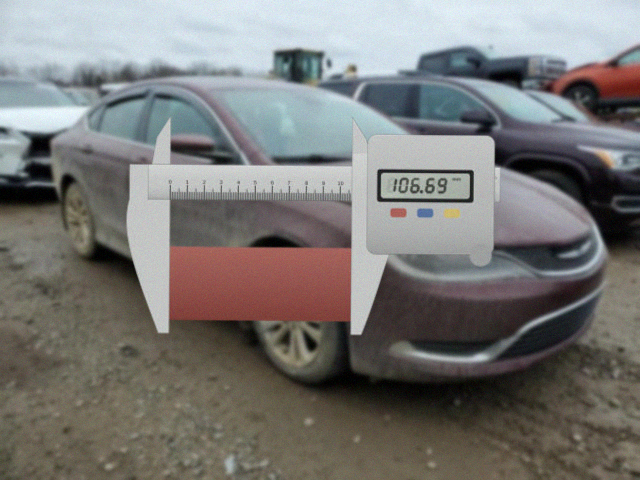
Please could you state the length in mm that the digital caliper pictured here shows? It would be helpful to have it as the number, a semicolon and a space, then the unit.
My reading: 106.69; mm
